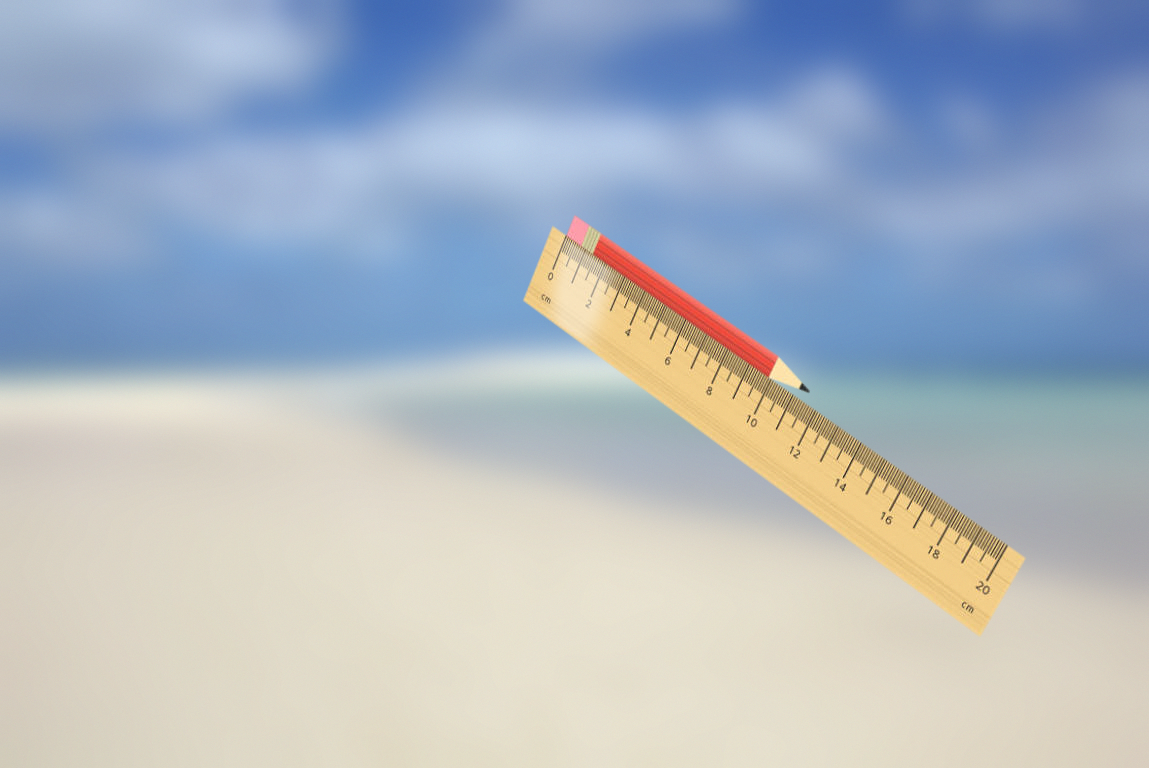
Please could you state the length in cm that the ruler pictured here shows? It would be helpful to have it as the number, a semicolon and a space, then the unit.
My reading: 11.5; cm
